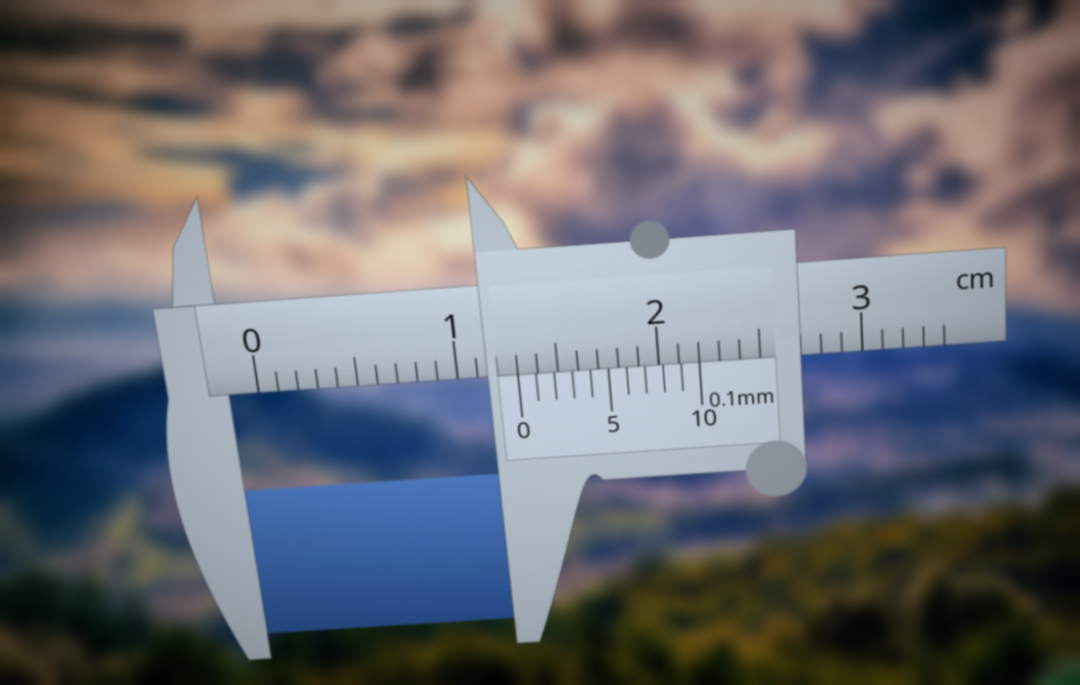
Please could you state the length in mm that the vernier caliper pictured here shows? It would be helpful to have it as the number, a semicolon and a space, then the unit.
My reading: 13.0; mm
